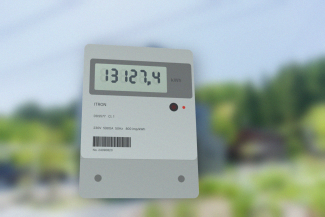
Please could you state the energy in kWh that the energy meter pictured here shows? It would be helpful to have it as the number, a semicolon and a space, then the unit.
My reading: 13127.4; kWh
